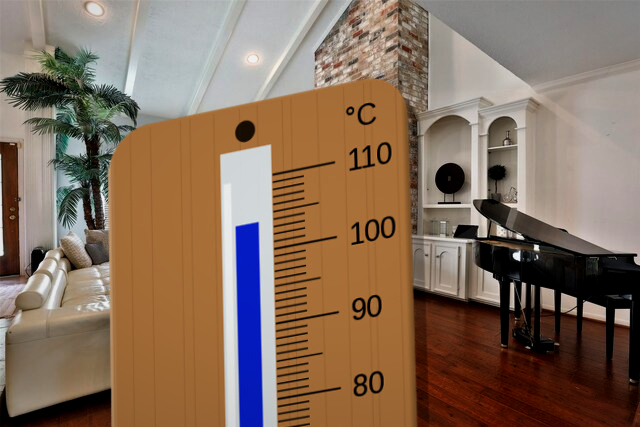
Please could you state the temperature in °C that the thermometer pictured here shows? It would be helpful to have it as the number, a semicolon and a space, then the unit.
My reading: 104; °C
